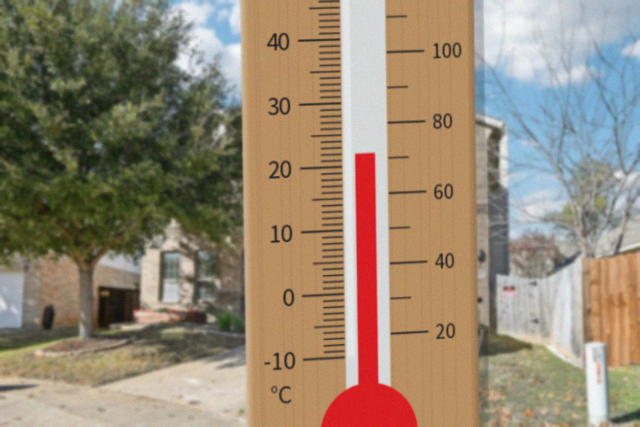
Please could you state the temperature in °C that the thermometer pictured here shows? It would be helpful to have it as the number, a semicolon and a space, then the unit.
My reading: 22; °C
